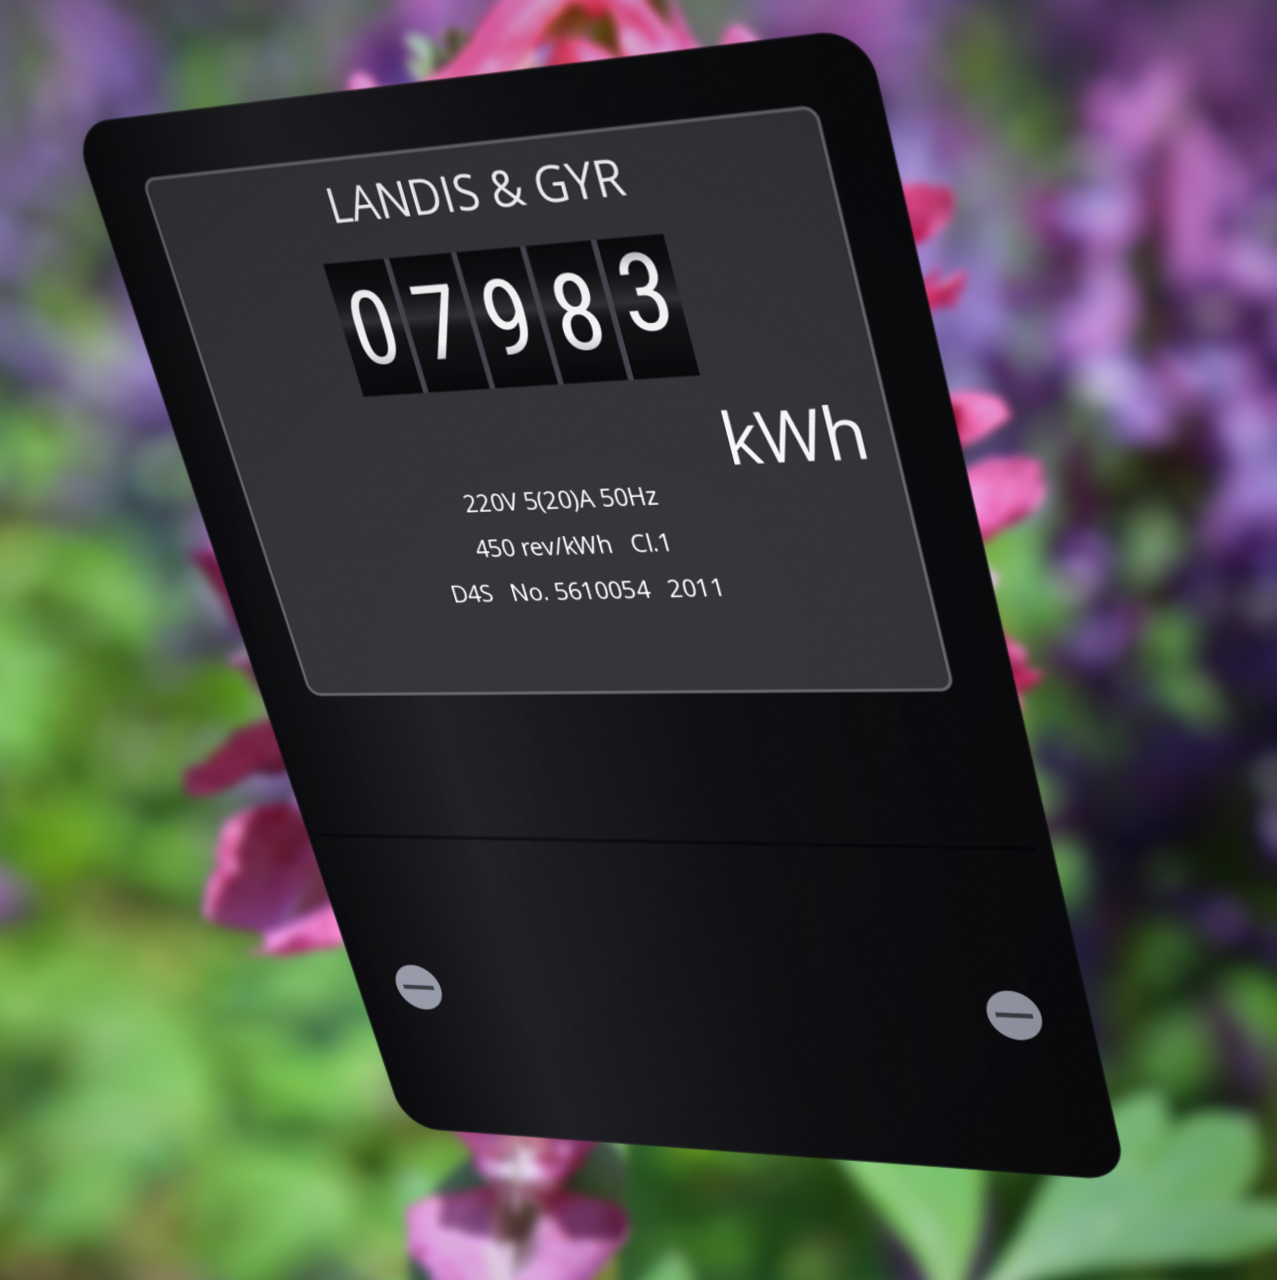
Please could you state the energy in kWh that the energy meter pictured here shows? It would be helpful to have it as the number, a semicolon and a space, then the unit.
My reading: 7983; kWh
